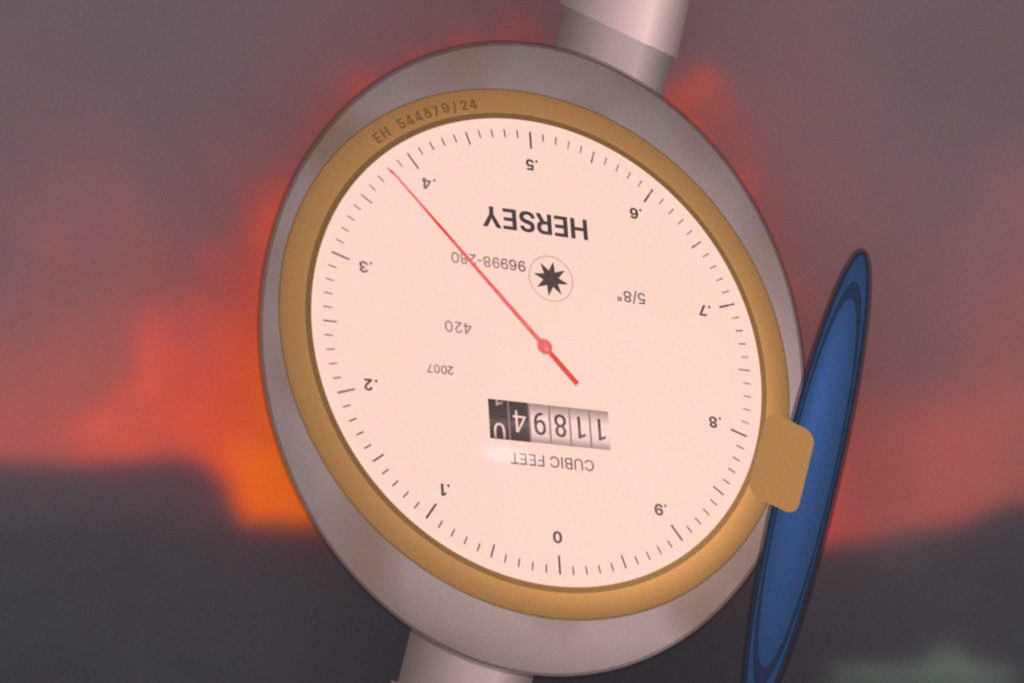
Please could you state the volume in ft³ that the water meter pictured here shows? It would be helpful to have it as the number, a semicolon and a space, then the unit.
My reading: 118940.38; ft³
